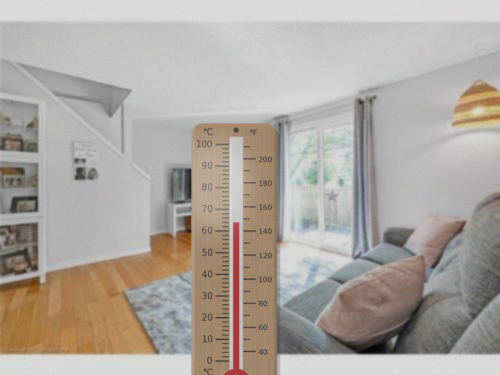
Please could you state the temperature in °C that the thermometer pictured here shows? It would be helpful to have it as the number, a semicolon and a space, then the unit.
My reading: 64; °C
